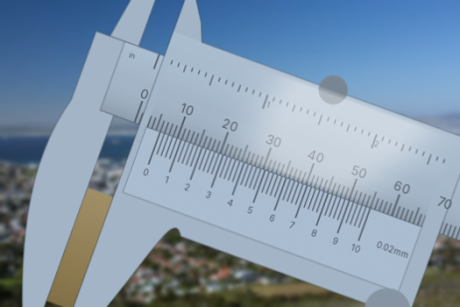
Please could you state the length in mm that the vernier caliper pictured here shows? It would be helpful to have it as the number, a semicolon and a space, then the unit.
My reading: 6.0; mm
